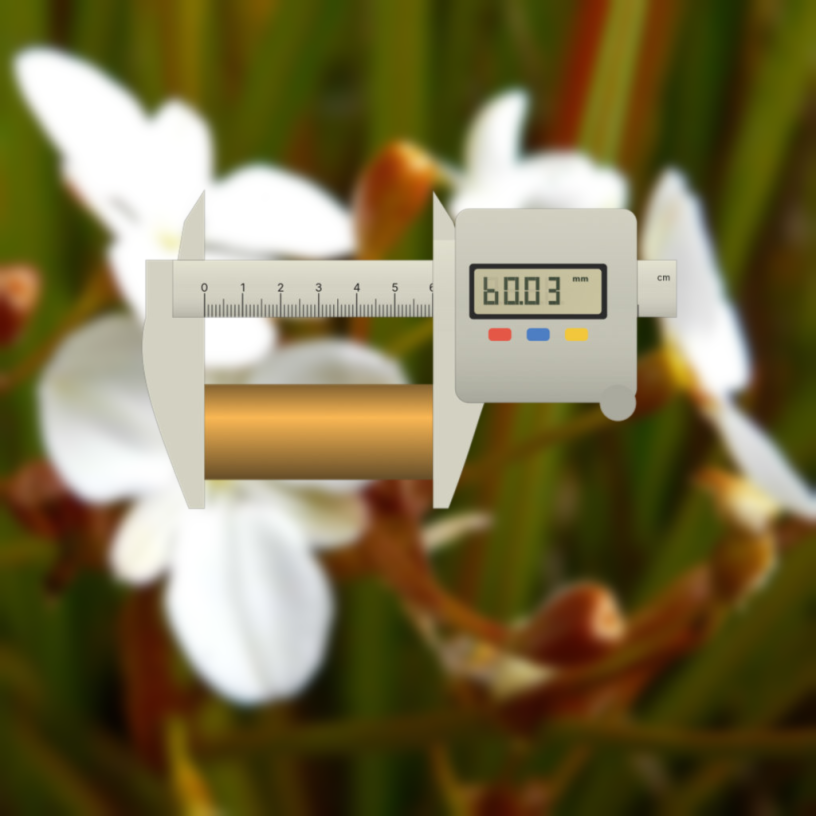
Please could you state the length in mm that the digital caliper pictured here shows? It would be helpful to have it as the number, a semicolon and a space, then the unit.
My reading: 60.03; mm
